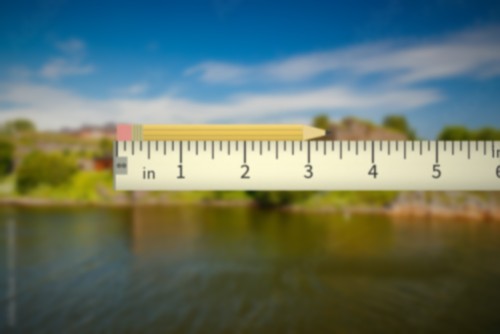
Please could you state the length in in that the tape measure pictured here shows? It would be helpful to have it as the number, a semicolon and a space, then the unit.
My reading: 3.375; in
